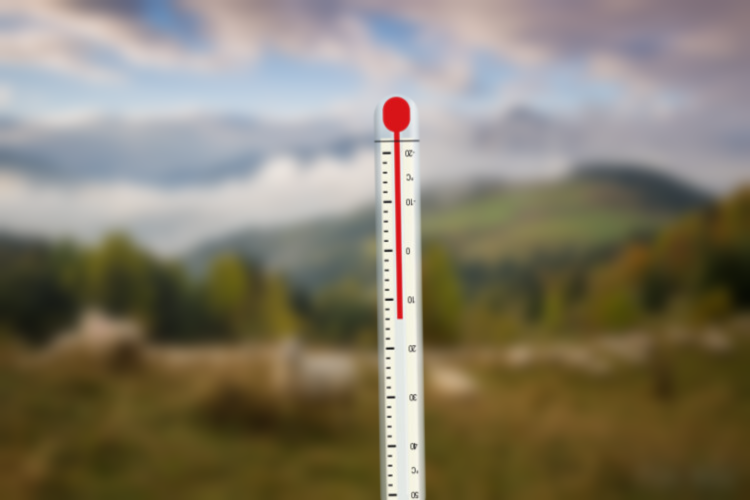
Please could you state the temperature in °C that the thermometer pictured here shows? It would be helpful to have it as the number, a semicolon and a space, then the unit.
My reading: 14; °C
